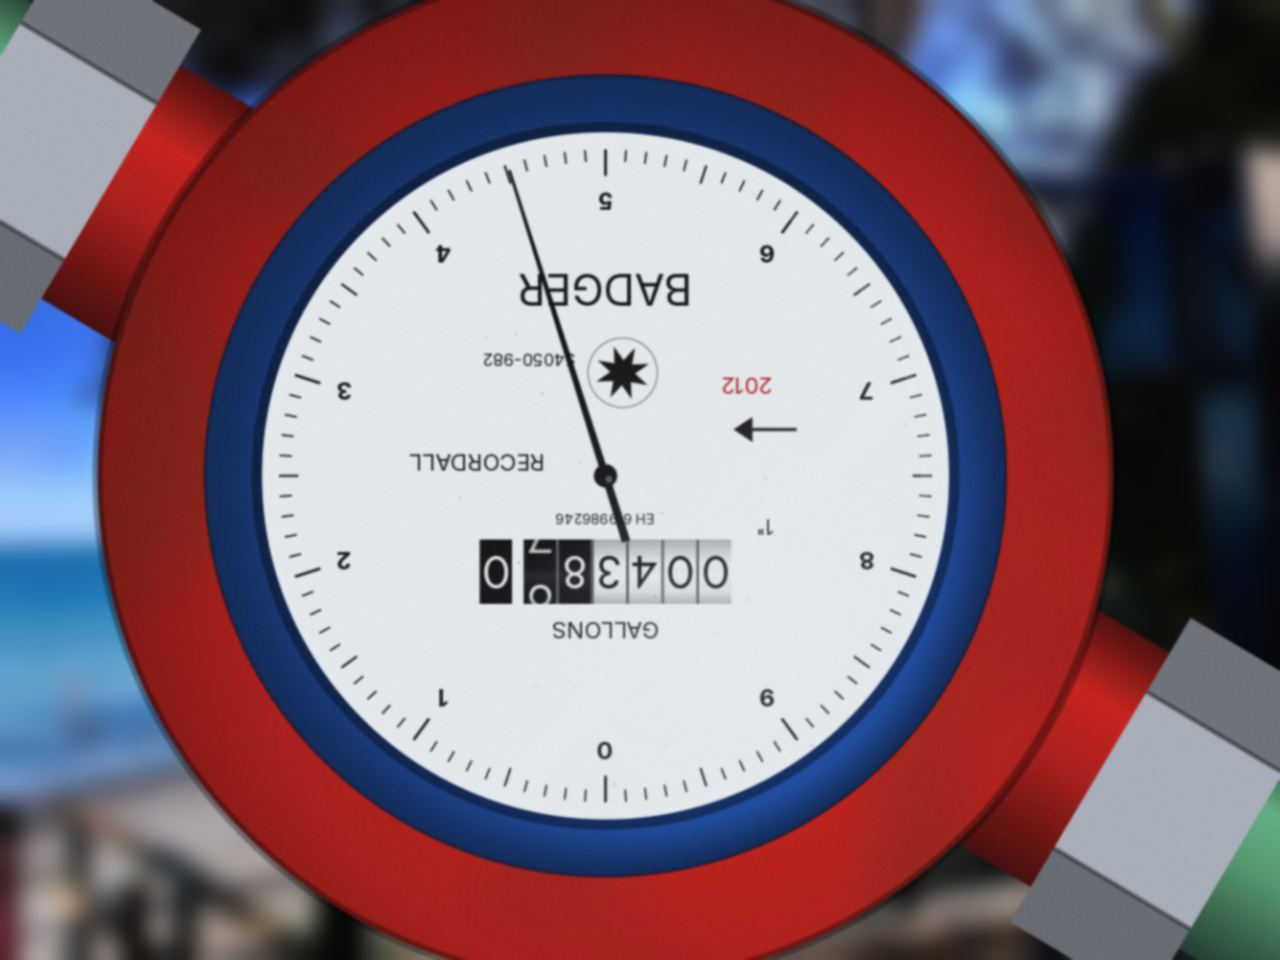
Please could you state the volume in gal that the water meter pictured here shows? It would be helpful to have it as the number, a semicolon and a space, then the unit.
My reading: 43864.5; gal
